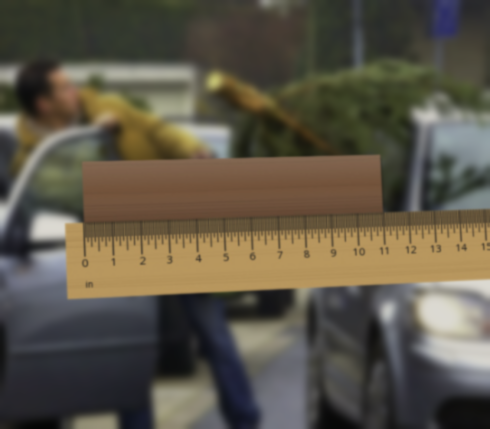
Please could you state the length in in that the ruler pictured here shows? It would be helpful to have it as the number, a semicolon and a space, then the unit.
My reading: 11; in
